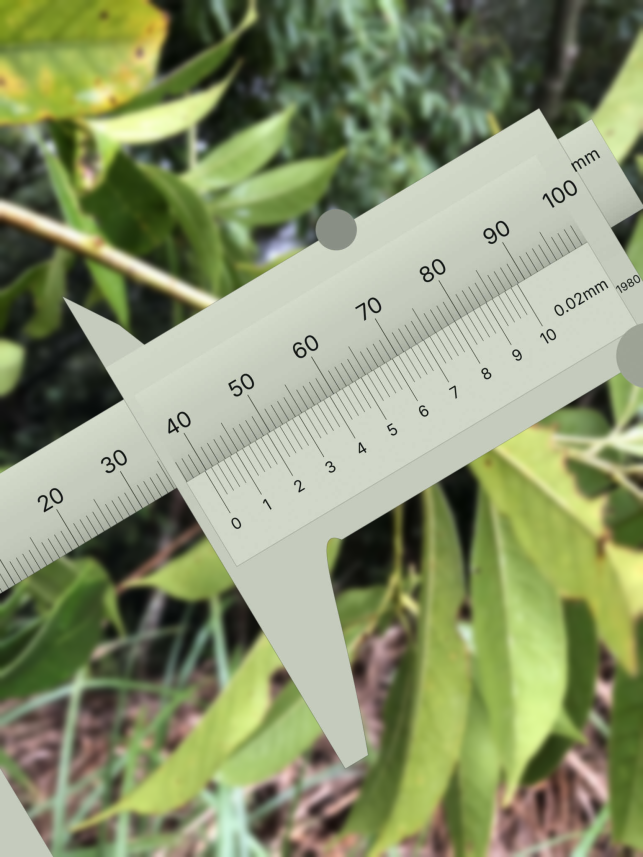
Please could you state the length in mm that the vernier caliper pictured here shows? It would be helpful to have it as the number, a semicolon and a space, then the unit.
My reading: 39.8; mm
